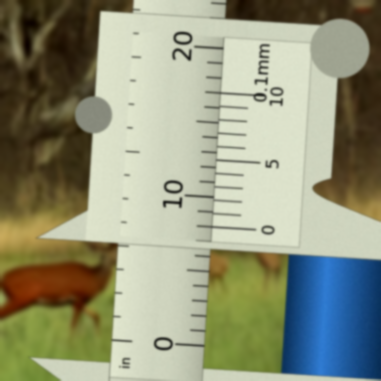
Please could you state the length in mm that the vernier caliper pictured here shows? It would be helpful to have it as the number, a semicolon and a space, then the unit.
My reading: 8.0; mm
